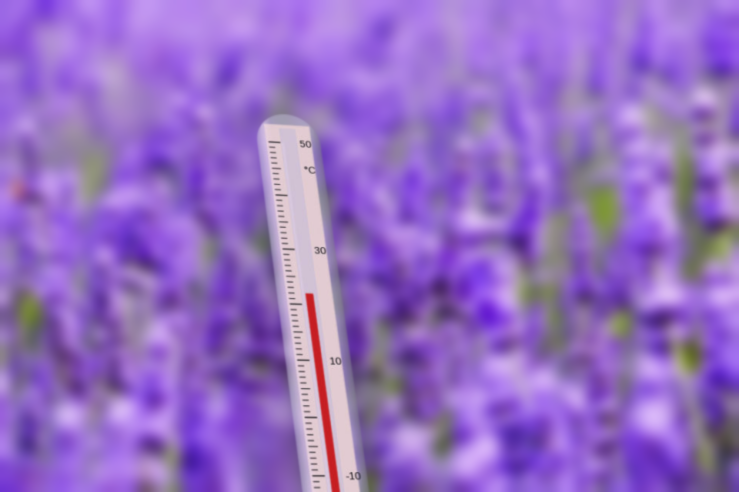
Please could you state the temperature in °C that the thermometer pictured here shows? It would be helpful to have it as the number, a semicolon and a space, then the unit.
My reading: 22; °C
